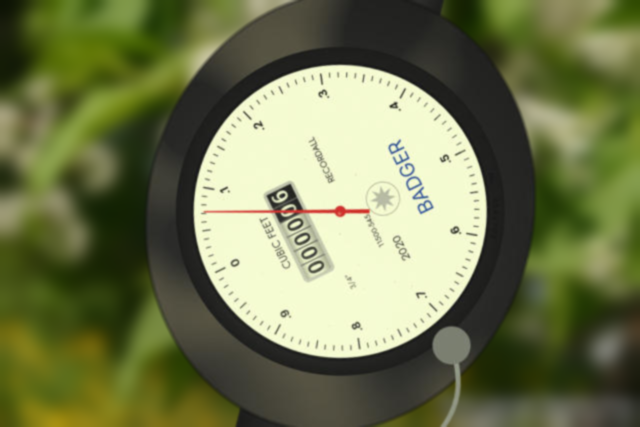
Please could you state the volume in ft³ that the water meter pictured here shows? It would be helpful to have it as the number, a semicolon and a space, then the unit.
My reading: 6.07; ft³
